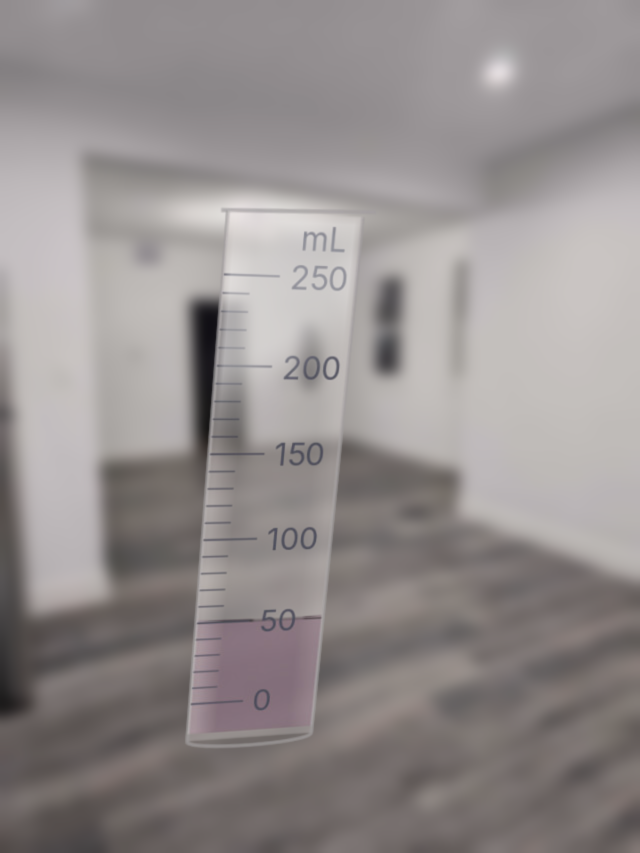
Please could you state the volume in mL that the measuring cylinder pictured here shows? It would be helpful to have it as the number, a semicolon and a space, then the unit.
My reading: 50; mL
